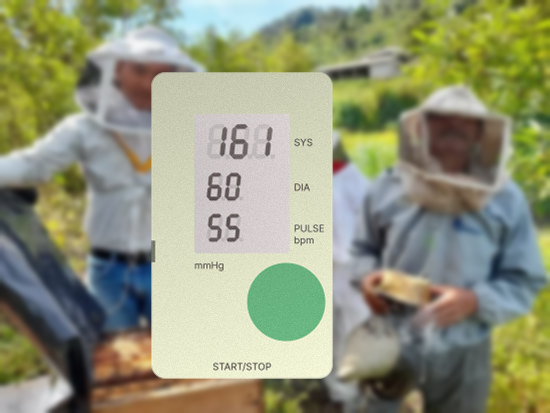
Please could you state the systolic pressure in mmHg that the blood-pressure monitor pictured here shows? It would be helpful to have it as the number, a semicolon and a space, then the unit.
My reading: 161; mmHg
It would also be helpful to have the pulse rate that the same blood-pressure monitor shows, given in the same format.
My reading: 55; bpm
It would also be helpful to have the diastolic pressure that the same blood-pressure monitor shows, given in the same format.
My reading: 60; mmHg
